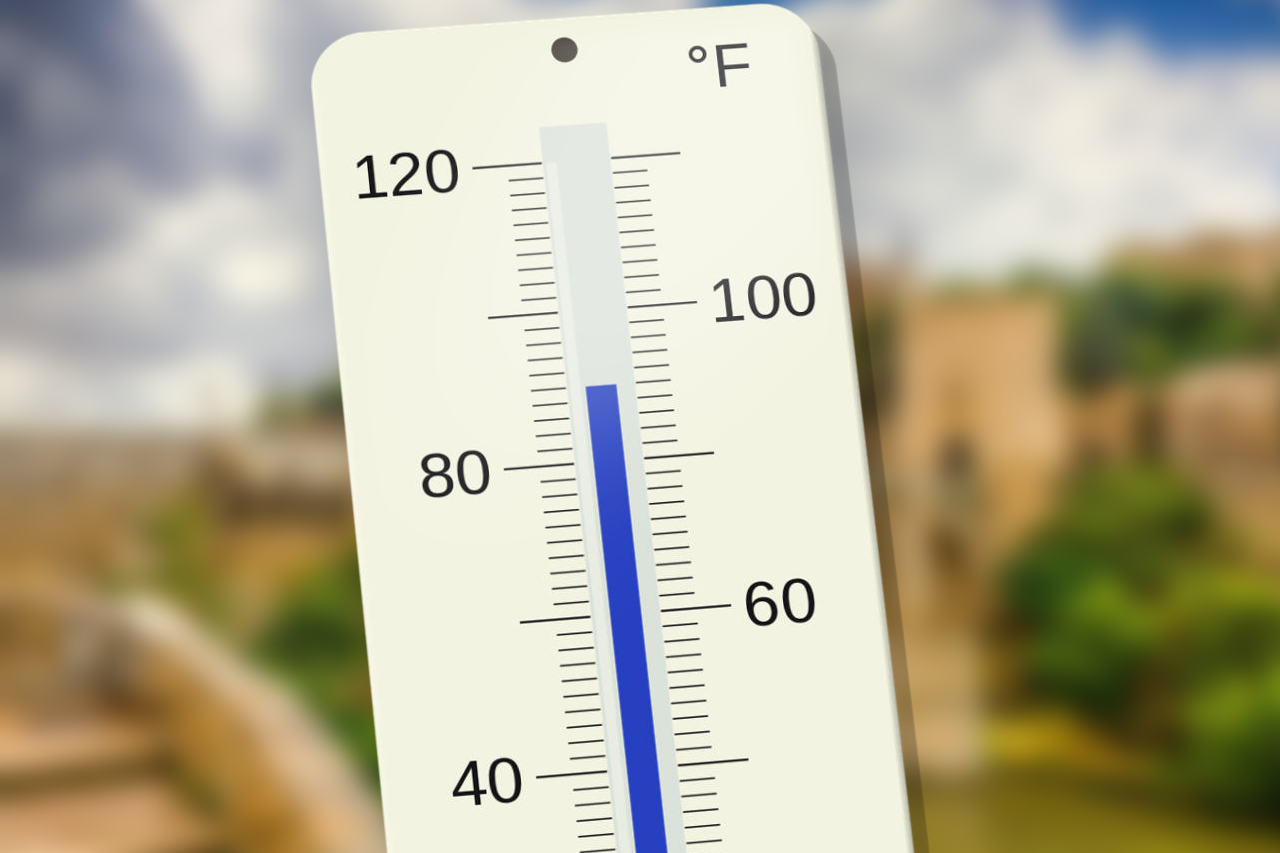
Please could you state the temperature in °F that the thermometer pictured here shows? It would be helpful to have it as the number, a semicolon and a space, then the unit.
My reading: 90; °F
